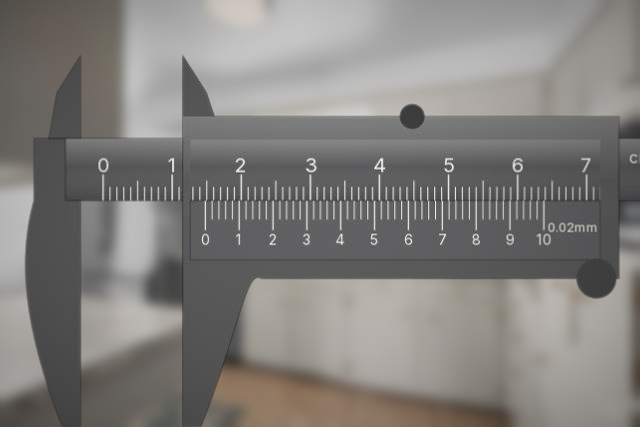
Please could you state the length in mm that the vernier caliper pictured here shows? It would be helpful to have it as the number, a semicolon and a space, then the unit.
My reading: 14.8; mm
